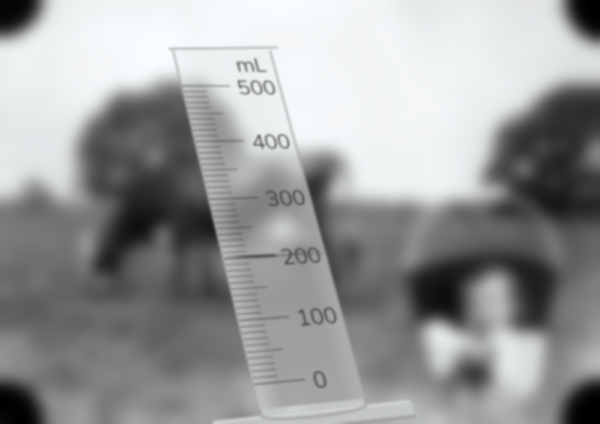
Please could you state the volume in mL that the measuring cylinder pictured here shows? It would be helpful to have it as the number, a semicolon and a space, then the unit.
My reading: 200; mL
